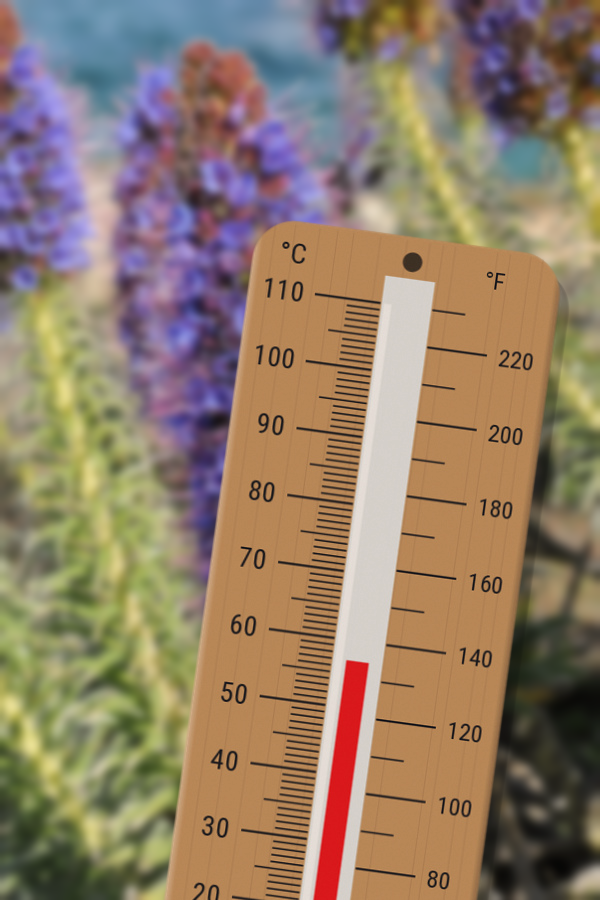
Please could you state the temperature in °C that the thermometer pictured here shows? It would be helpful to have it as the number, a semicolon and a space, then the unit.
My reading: 57; °C
